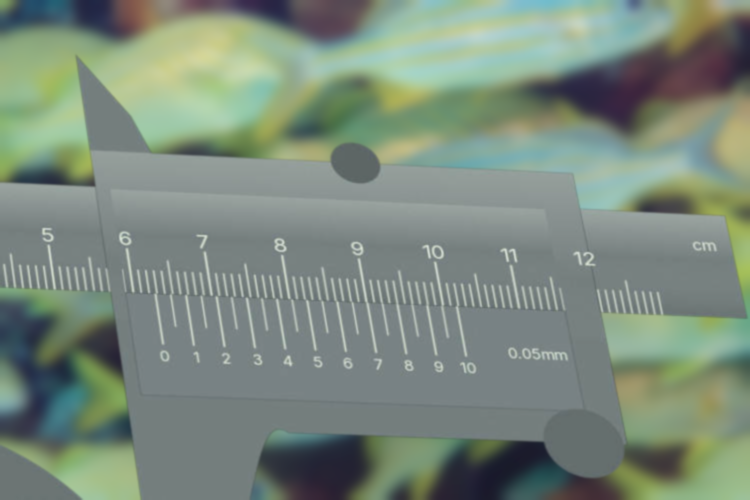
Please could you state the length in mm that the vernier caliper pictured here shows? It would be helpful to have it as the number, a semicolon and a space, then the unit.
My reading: 62.8; mm
